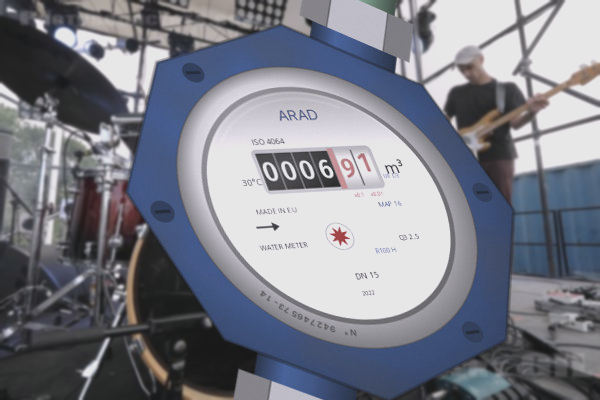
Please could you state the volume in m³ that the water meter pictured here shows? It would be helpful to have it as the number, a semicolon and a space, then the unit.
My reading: 6.91; m³
